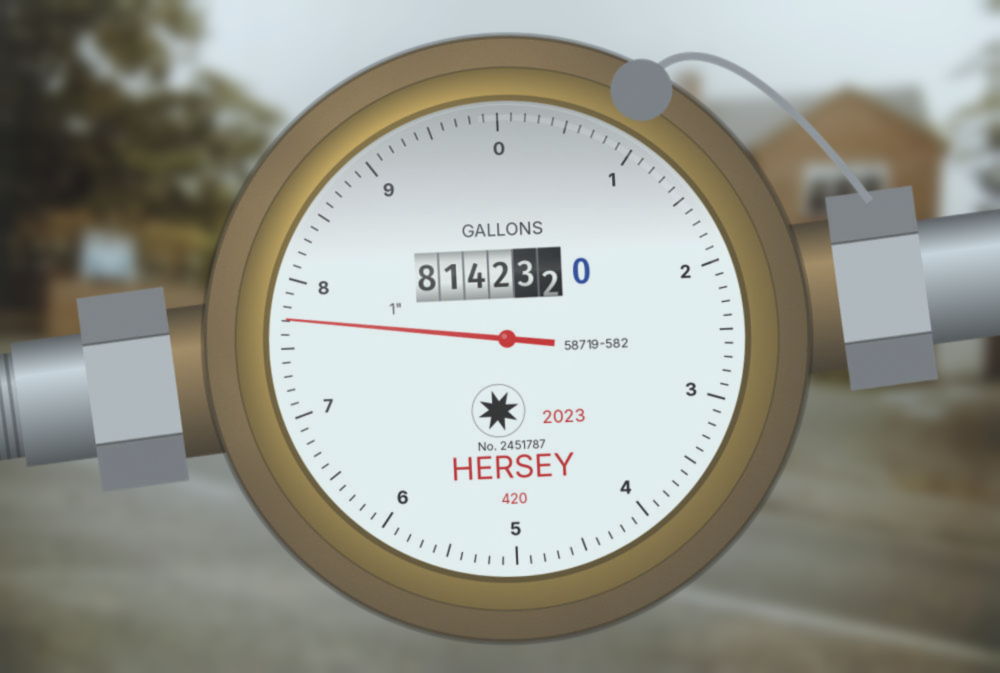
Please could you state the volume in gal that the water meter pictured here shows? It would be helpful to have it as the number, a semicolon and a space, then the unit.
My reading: 8142317.7; gal
